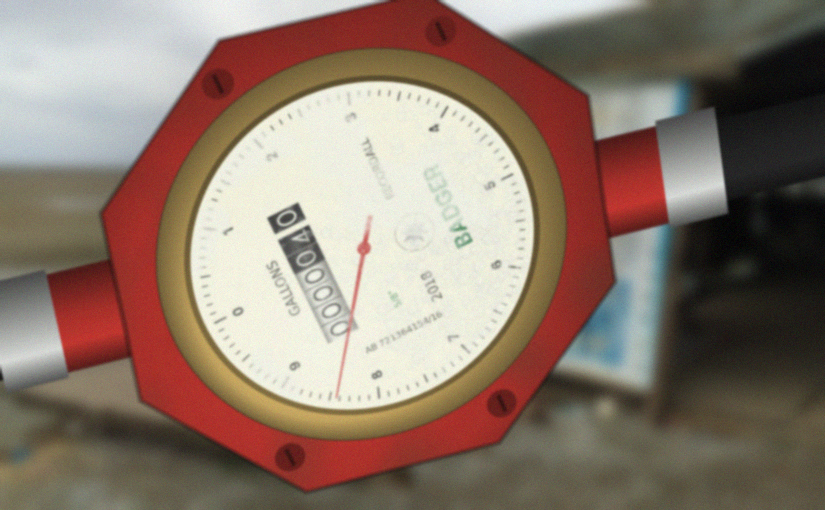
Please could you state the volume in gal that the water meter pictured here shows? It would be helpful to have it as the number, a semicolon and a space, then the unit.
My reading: 38.4; gal
